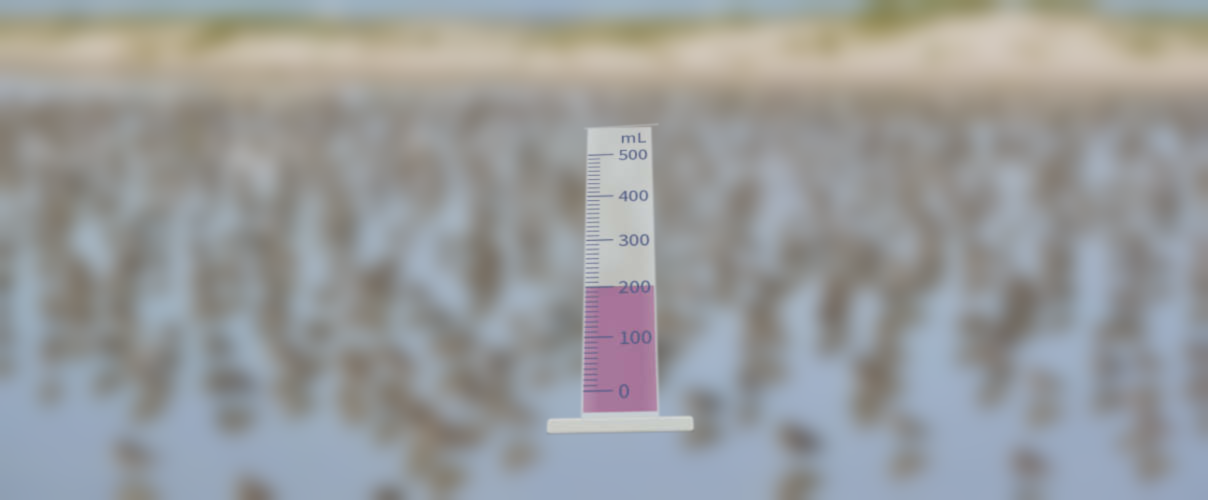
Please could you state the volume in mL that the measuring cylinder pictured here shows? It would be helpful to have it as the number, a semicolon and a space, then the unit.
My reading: 200; mL
